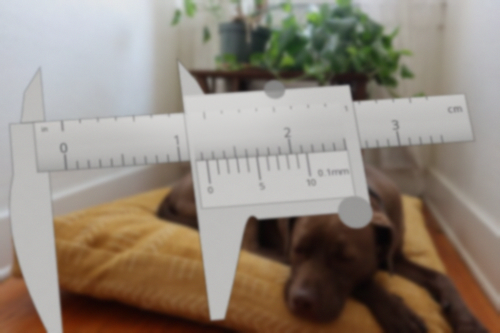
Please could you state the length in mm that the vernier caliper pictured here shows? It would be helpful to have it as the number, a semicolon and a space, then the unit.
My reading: 12.4; mm
